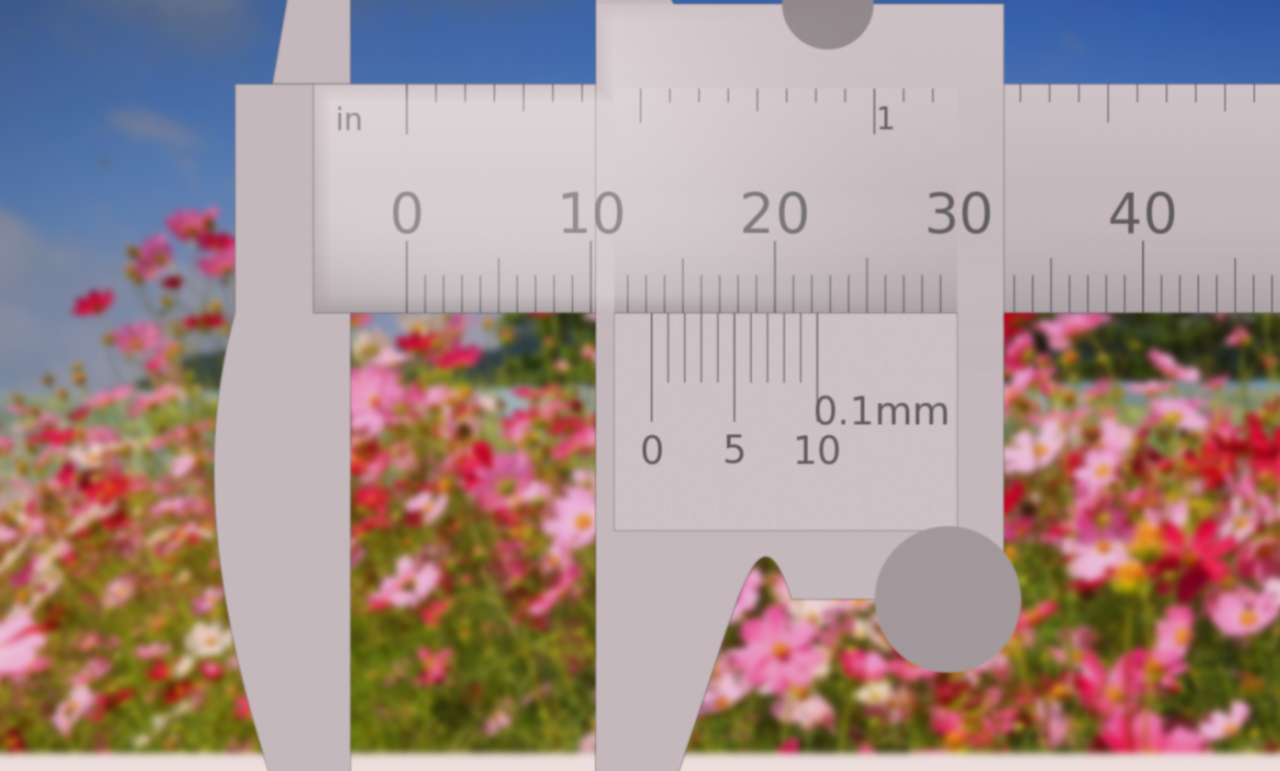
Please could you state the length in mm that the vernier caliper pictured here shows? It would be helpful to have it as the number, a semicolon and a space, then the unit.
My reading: 13.3; mm
